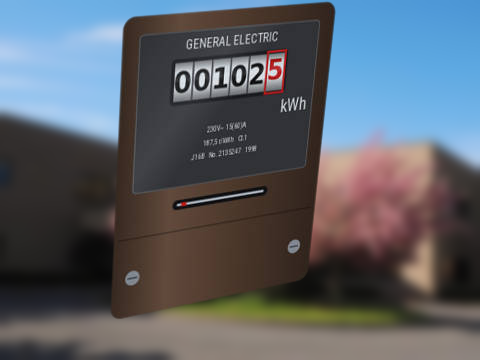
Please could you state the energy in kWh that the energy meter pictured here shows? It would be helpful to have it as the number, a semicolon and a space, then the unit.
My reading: 102.5; kWh
